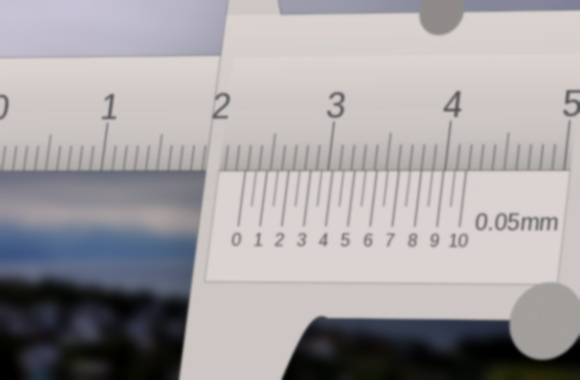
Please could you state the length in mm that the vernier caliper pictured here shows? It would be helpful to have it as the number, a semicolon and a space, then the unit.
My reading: 22.8; mm
